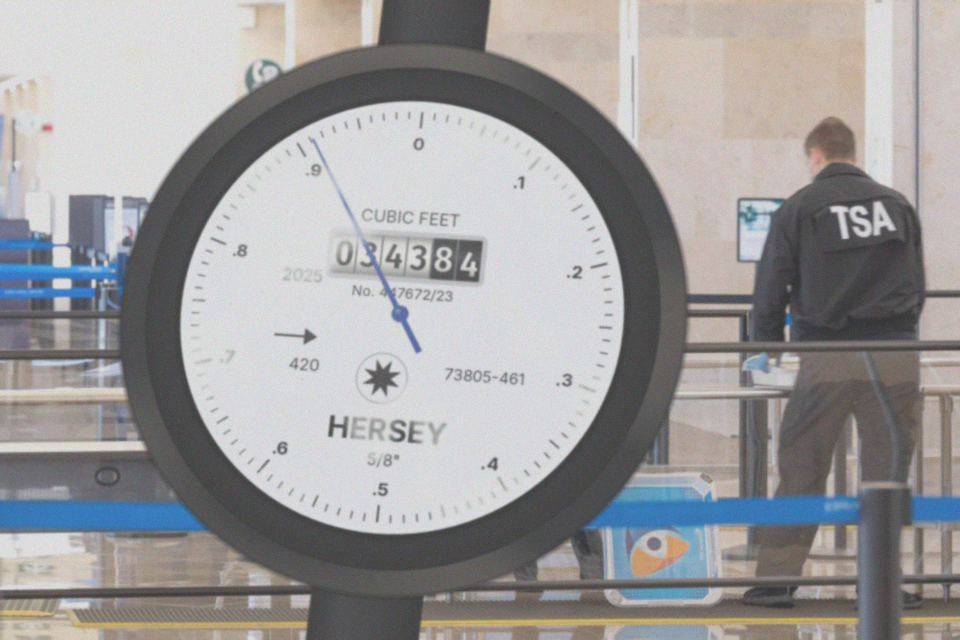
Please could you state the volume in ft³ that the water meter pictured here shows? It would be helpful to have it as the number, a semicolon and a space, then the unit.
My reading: 34383.91; ft³
